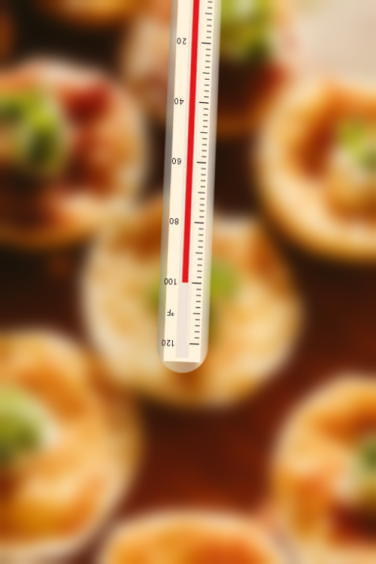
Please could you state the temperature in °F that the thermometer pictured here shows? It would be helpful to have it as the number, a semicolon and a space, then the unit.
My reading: 100; °F
